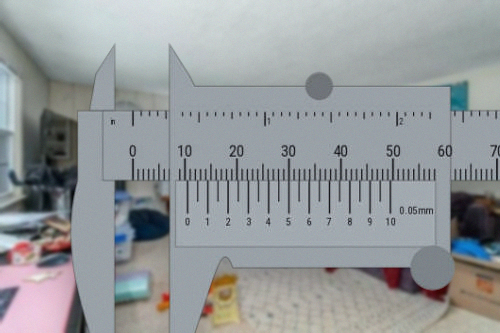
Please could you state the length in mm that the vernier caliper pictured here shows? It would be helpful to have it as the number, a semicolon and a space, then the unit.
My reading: 10.5; mm
